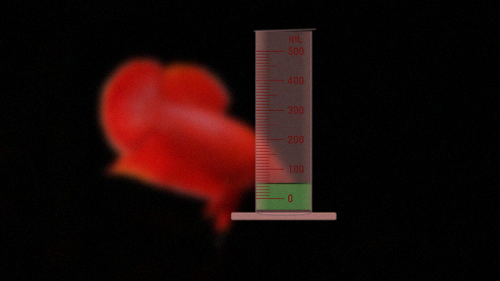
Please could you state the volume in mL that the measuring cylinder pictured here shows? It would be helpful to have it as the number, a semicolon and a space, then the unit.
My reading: 50; mL
